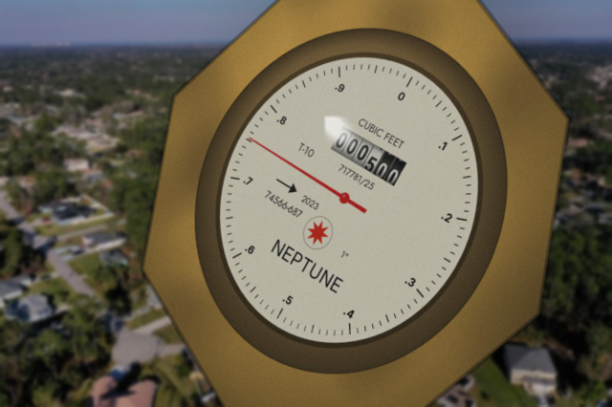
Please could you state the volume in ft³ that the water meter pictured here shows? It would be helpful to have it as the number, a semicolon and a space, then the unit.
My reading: 499.75; ft³
